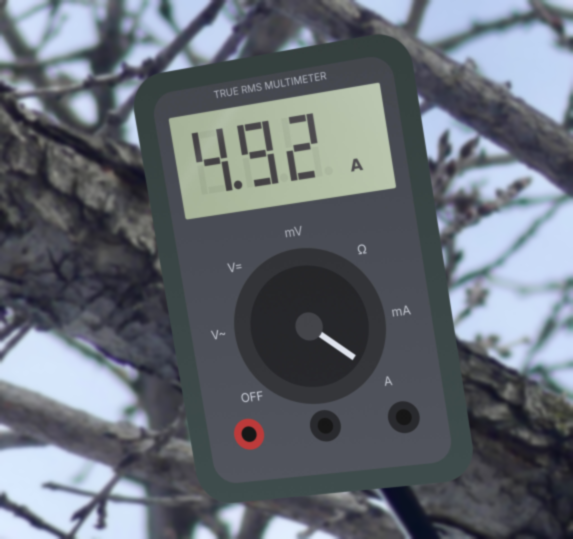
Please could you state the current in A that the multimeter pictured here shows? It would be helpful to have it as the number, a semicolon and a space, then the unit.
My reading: 4.92; A
